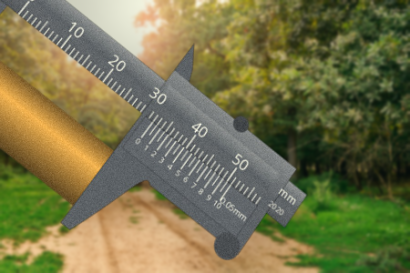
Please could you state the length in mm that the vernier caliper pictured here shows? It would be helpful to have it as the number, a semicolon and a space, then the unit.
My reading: 32.0; mm
